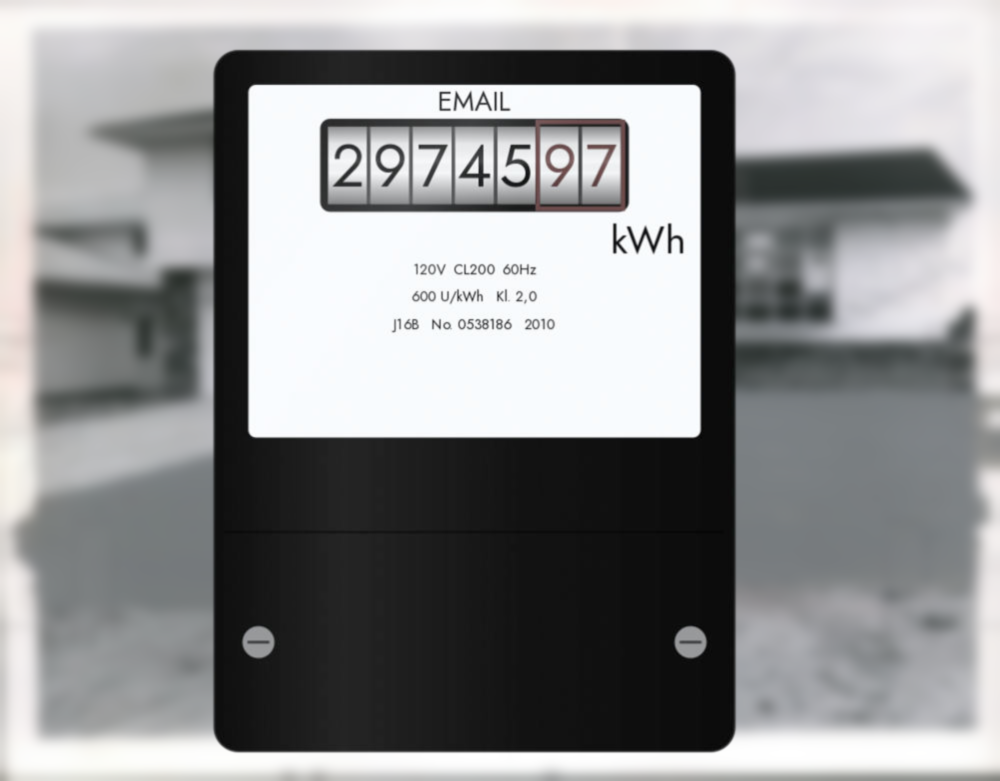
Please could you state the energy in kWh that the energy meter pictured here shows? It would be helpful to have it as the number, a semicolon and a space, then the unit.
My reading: 29745.97; kWh
